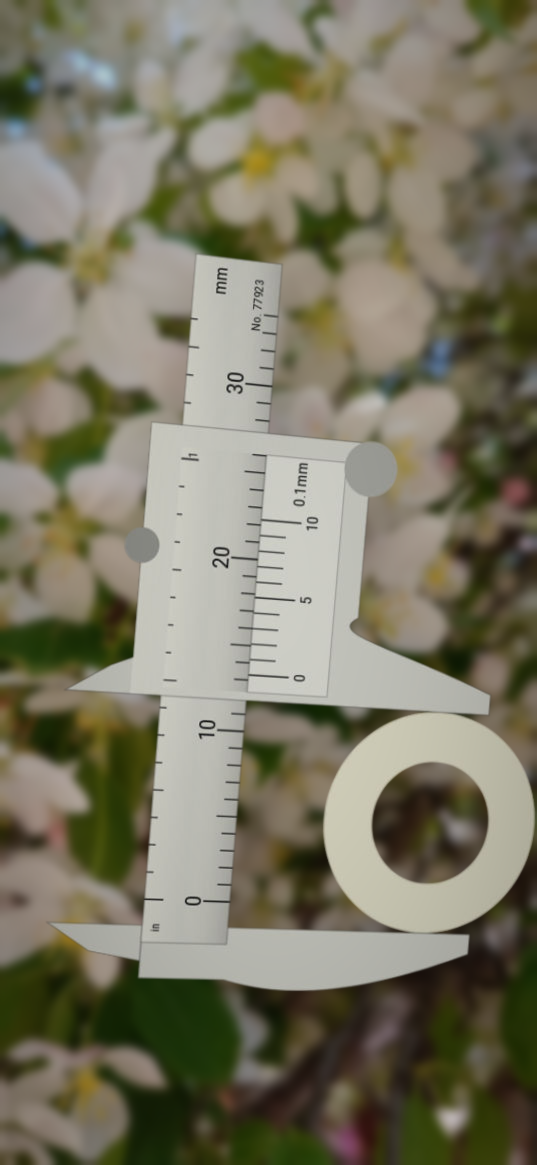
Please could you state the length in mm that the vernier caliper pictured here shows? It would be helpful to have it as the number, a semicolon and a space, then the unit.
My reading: 13.3; mm
